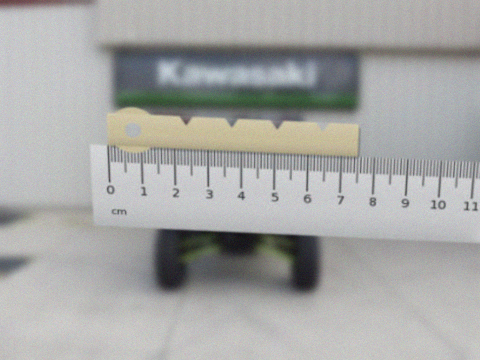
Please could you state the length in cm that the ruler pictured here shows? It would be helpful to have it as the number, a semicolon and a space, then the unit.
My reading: 7.5; cm
